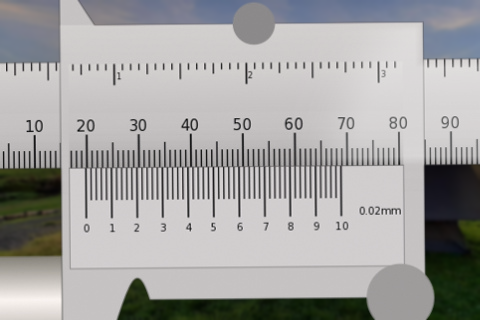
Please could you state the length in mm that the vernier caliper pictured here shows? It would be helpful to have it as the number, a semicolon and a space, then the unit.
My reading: 19.8; mm
